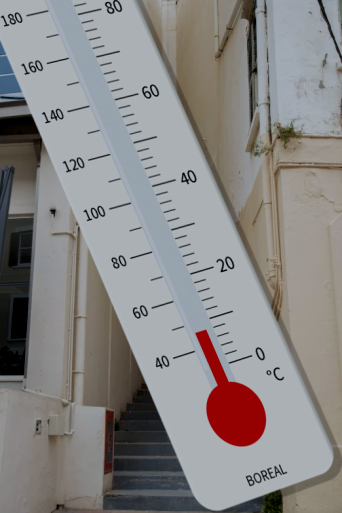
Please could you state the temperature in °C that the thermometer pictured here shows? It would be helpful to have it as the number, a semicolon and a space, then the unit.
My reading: 8; °C
